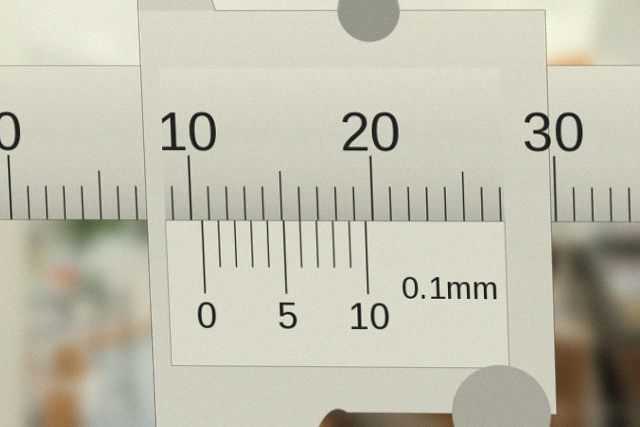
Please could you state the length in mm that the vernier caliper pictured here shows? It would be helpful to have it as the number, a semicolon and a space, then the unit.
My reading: 10.6; mm
